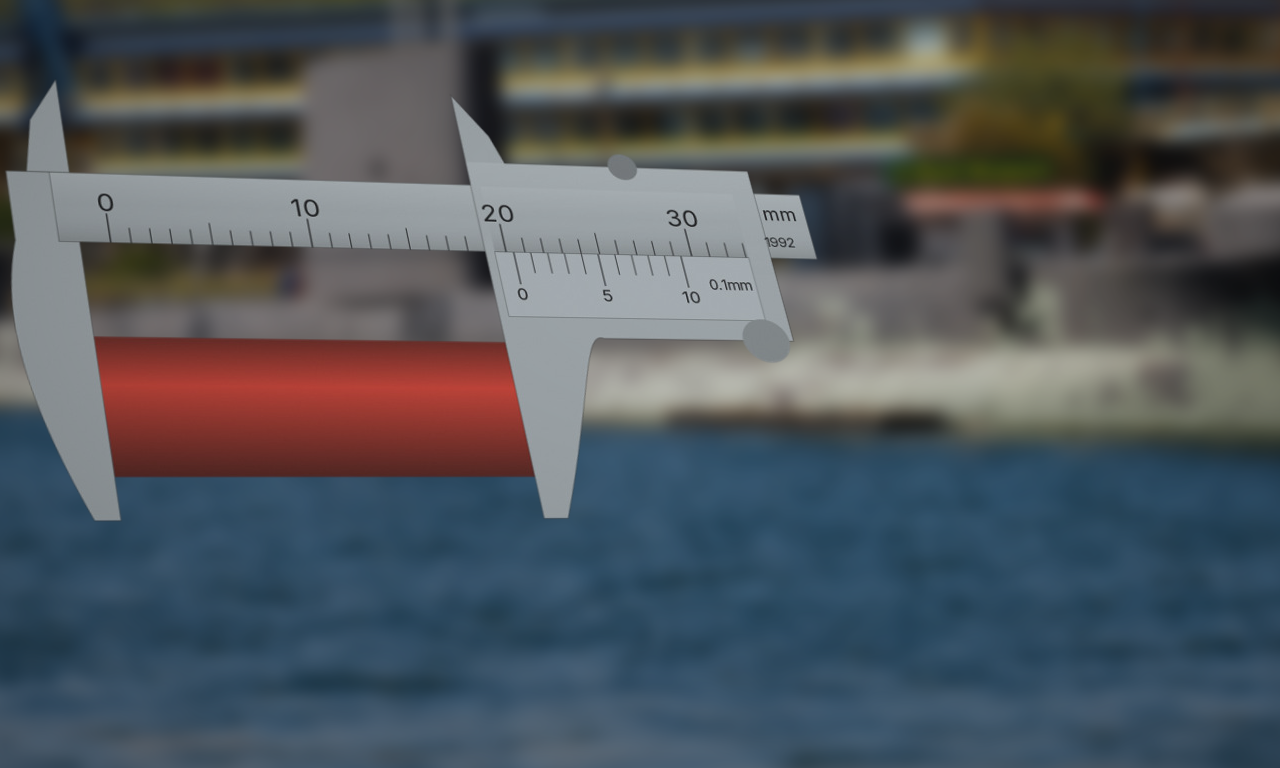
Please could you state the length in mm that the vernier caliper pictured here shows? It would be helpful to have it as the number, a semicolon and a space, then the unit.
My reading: 20.4; mm
